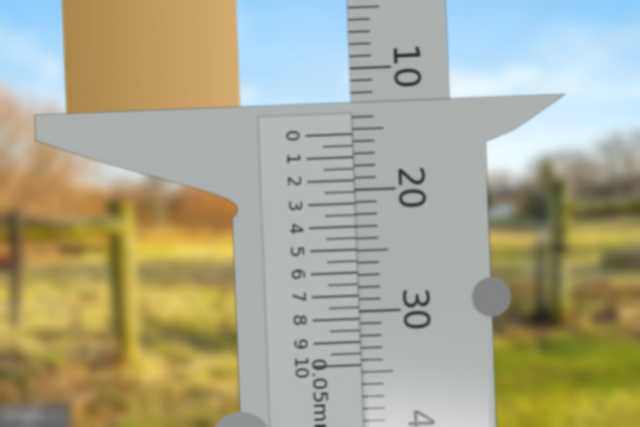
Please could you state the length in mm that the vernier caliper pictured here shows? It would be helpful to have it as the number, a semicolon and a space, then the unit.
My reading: 15.4; mm
